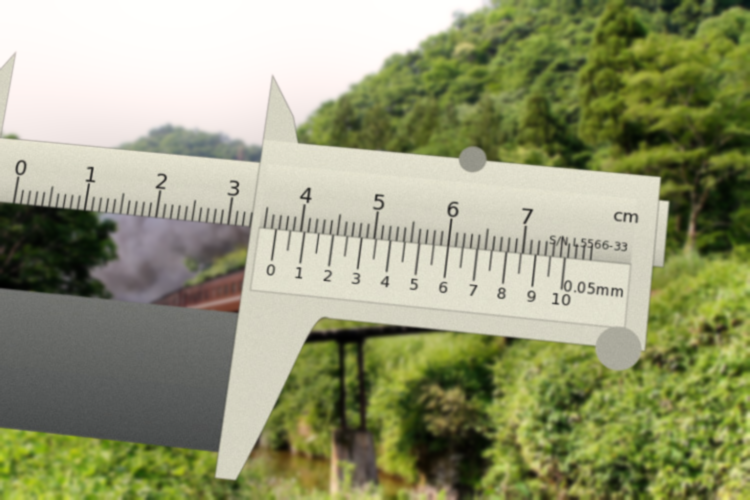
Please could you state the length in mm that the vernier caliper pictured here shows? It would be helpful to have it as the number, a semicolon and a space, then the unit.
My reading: 36.6; mm
